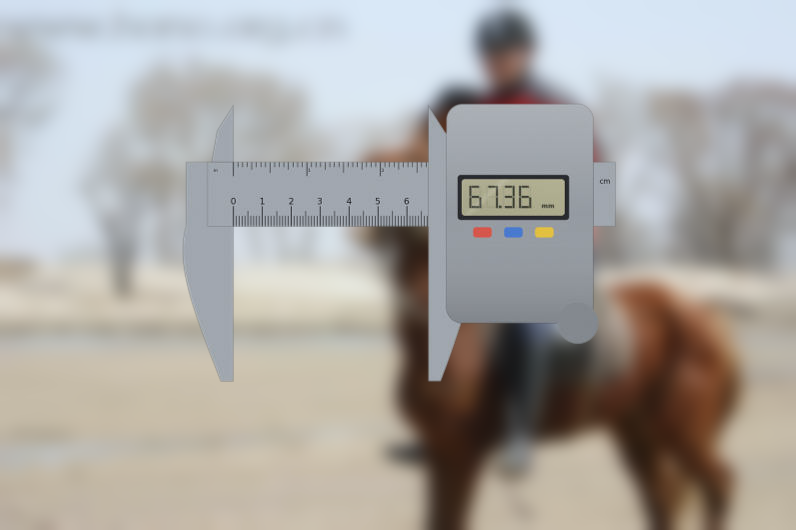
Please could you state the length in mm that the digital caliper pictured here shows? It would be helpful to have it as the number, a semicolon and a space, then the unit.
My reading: 67.36; mm
